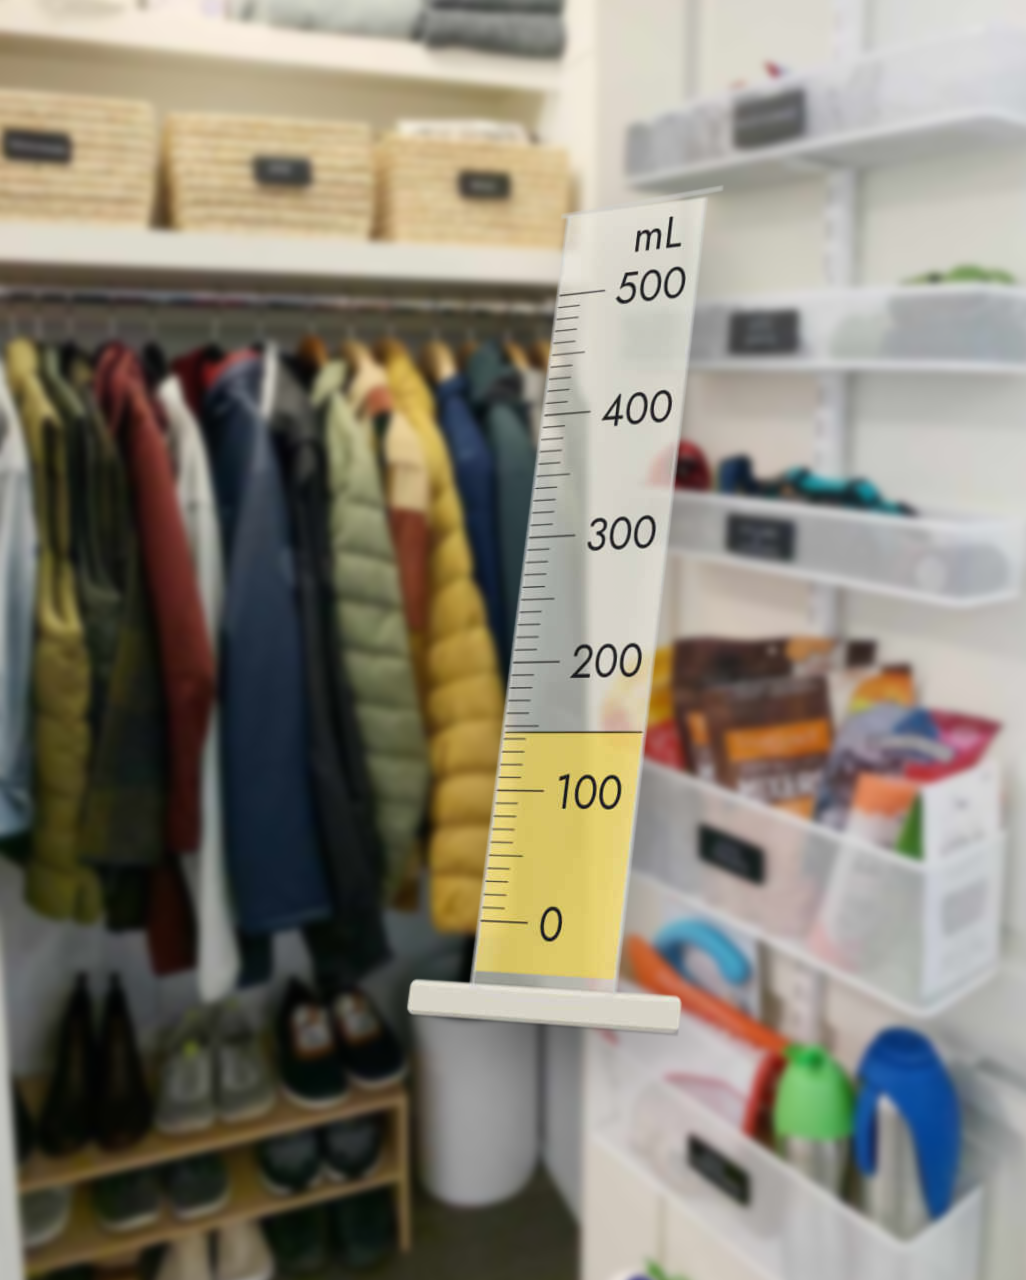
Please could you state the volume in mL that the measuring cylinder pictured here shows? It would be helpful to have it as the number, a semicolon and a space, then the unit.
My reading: 145; mL
